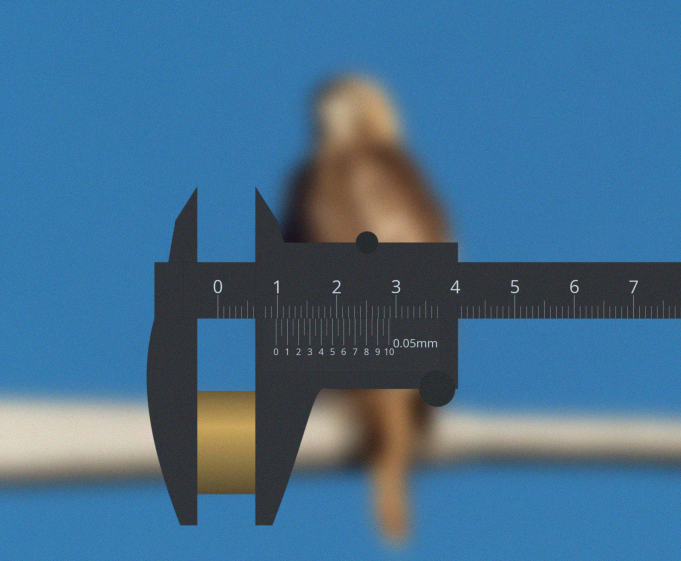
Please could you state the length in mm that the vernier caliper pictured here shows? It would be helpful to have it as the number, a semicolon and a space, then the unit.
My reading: 9.8; mm
